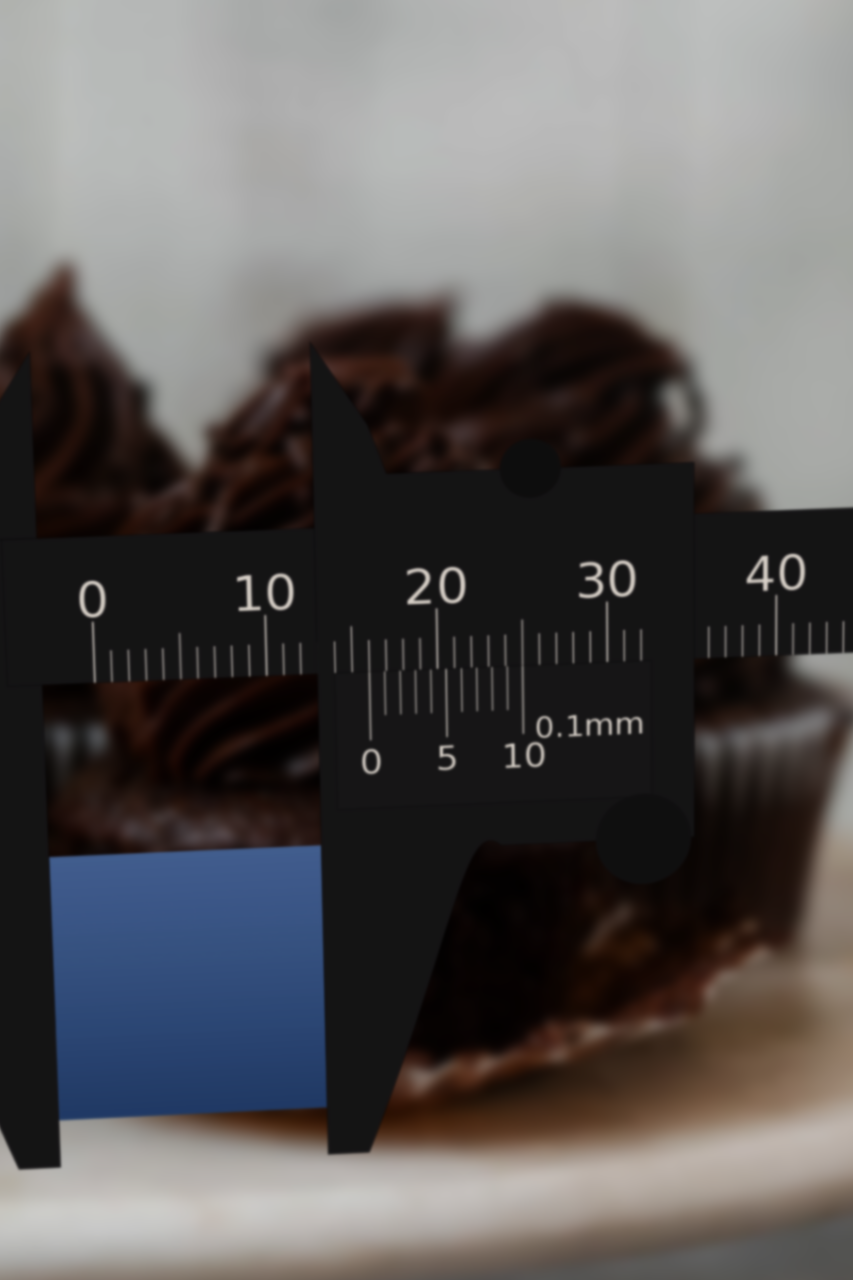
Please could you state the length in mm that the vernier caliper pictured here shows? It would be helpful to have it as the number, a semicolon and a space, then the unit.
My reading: 16.0; mm
